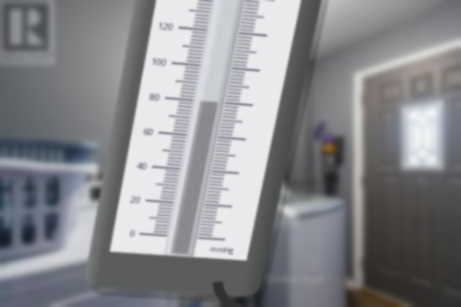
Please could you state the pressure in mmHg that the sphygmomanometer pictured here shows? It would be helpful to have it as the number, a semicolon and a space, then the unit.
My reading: 80; mmHg
